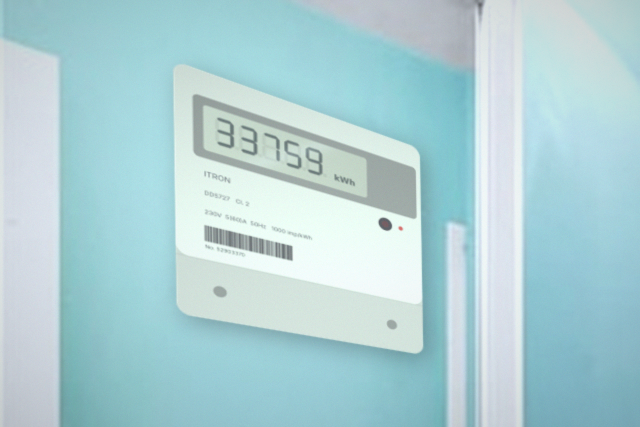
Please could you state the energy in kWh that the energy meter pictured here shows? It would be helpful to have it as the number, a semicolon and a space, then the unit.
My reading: 33759; kWh
